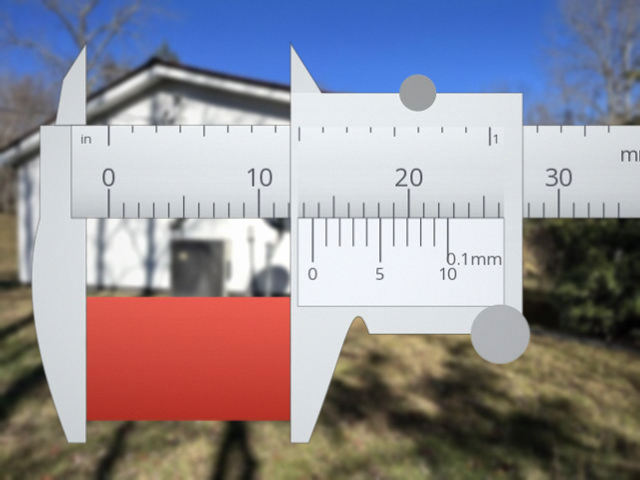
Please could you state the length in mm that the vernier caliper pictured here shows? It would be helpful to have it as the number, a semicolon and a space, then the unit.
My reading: 13.6; mm
